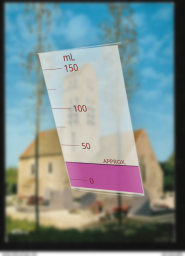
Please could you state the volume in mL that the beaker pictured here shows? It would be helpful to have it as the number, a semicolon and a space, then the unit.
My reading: 25; mL
